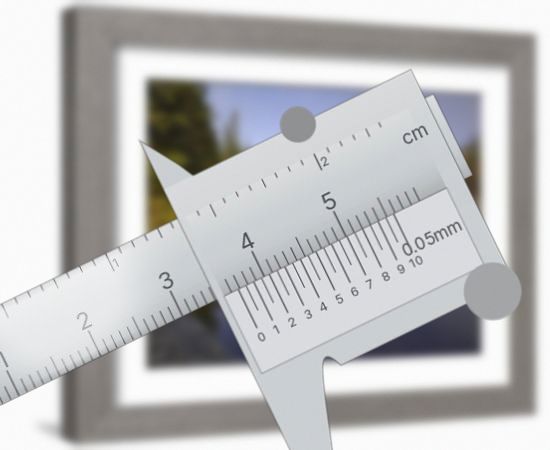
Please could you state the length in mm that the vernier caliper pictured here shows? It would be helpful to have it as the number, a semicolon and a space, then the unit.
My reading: 36.8; mm
